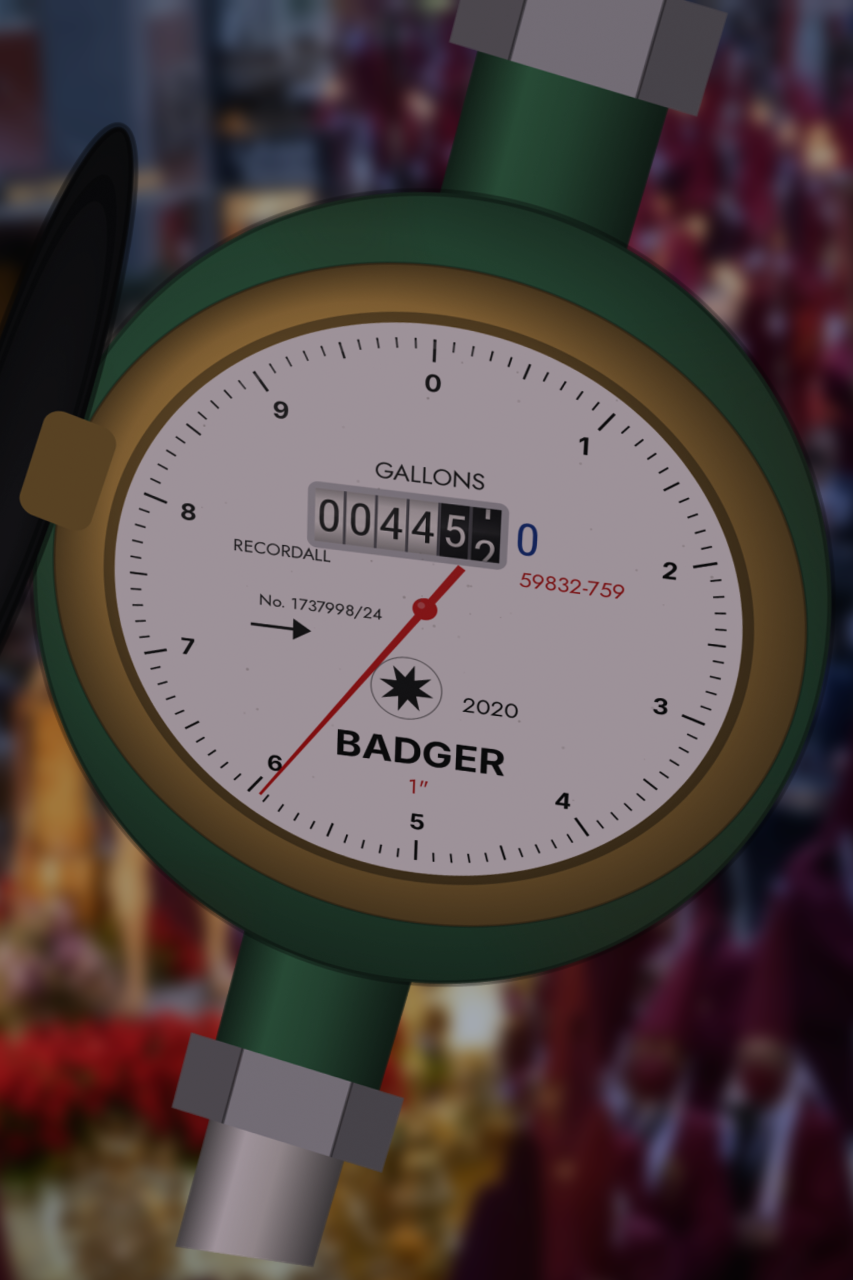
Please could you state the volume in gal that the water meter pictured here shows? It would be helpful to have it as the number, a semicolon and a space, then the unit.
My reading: 44515.9; gal
